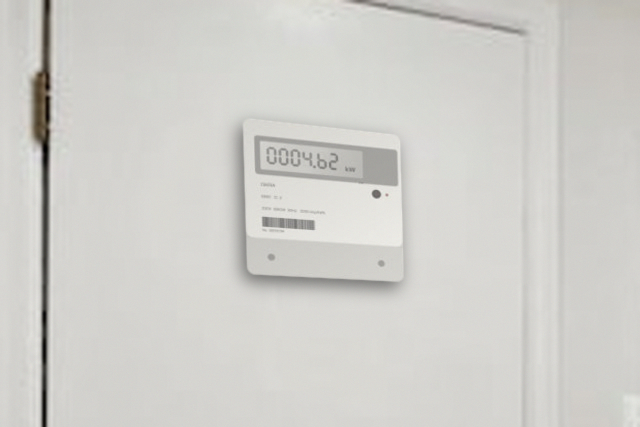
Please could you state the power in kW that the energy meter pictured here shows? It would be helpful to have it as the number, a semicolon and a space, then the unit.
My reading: 4.62; kW
